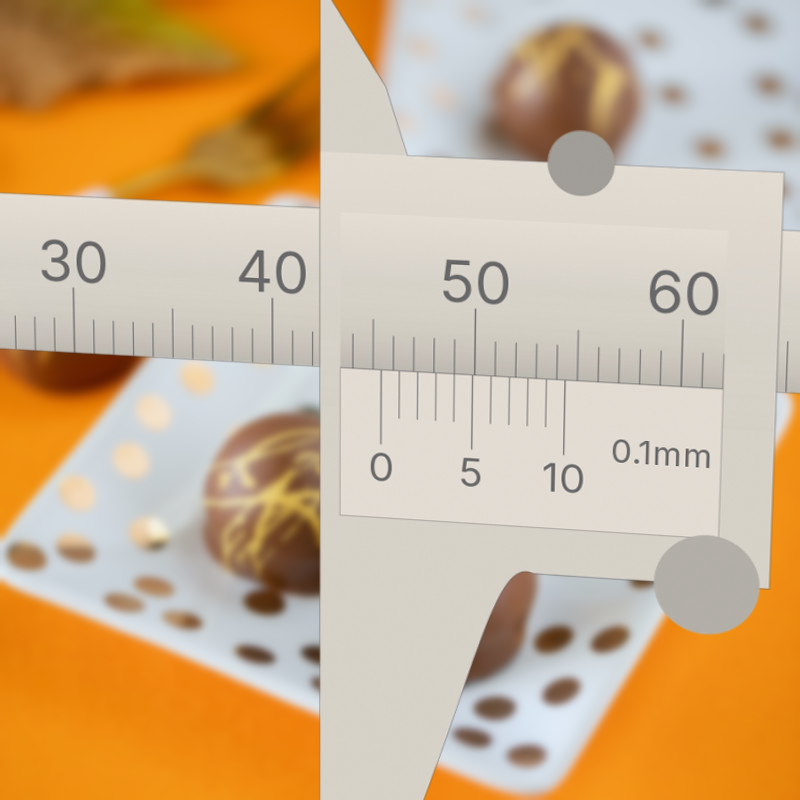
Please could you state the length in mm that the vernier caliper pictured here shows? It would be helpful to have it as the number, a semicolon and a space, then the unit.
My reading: 45.4; mm
